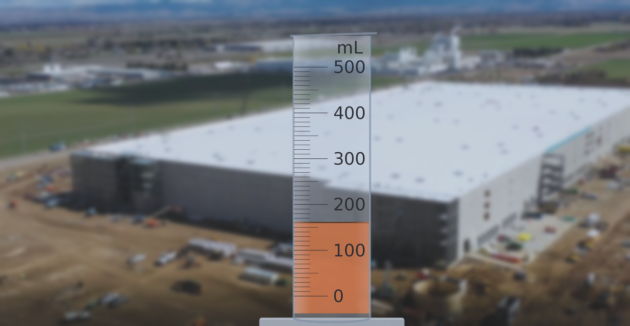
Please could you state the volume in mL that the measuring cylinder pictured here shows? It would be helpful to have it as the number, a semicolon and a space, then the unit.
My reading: 160; mL
